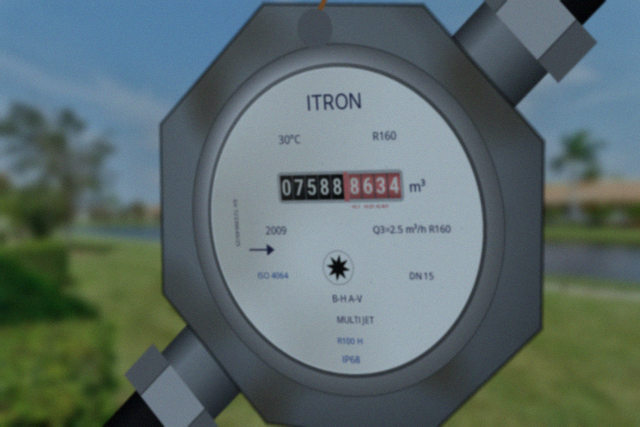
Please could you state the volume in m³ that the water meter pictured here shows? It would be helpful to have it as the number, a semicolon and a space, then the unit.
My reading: 7588.8634; m³
